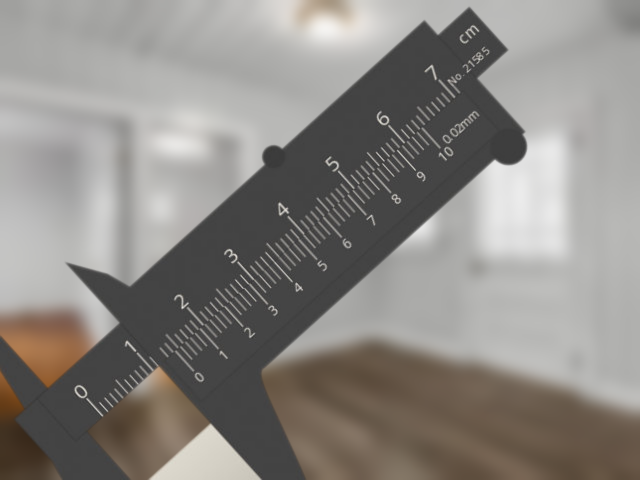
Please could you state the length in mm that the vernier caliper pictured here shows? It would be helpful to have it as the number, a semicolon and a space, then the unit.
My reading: 14.4; mm
